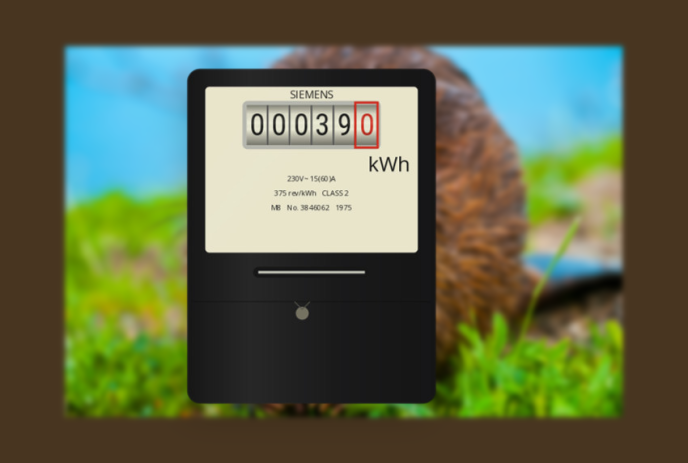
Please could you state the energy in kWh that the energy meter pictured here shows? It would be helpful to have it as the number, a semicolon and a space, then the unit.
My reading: 39.0; kWh
